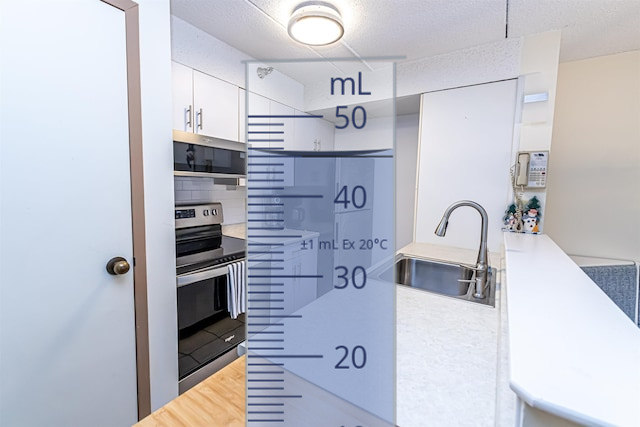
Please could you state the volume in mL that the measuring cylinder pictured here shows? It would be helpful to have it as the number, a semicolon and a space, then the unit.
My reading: 45; mL
